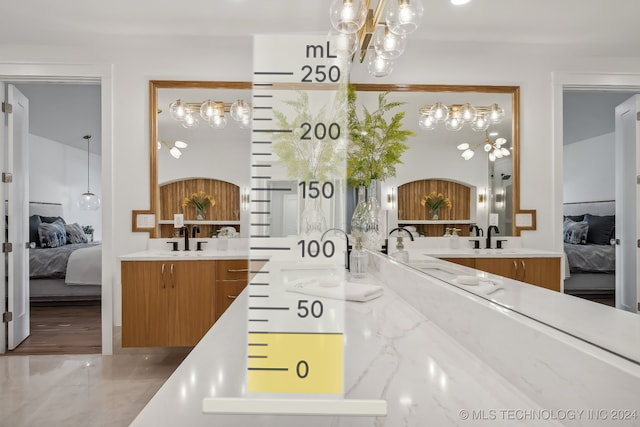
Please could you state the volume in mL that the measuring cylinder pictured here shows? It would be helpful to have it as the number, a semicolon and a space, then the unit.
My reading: 30; mL
